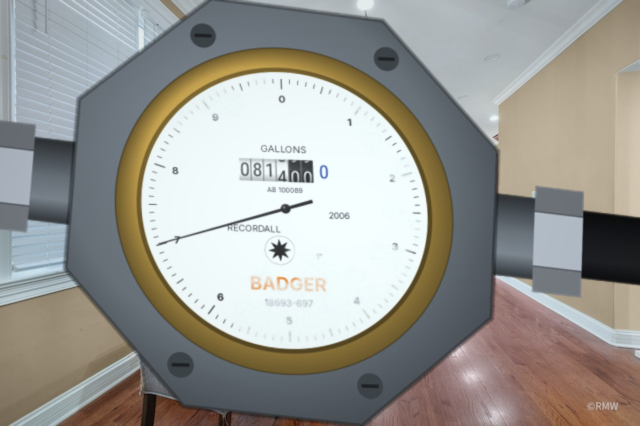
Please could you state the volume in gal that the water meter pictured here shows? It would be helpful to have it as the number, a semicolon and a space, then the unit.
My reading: 813997.0; gal
